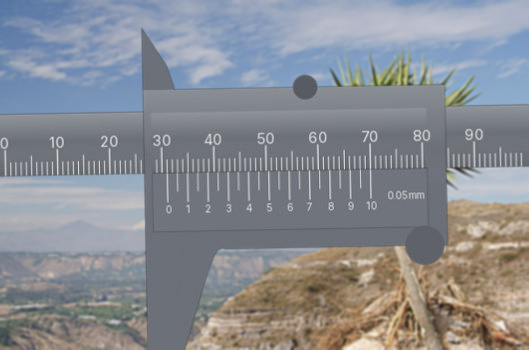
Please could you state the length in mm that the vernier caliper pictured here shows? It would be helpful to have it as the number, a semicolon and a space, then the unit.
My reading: 31.0; mm
